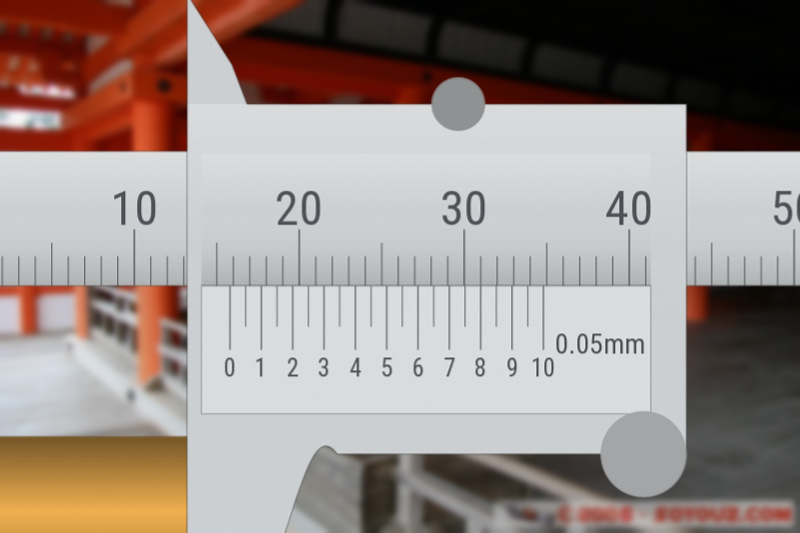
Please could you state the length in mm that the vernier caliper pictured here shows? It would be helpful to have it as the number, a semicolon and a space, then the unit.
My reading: 15.8; mm
